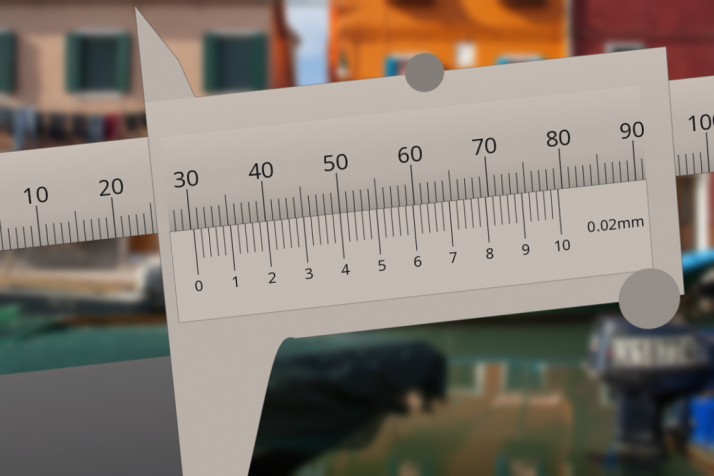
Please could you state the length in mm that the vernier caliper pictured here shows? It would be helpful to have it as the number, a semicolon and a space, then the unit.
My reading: 30.4; mm
